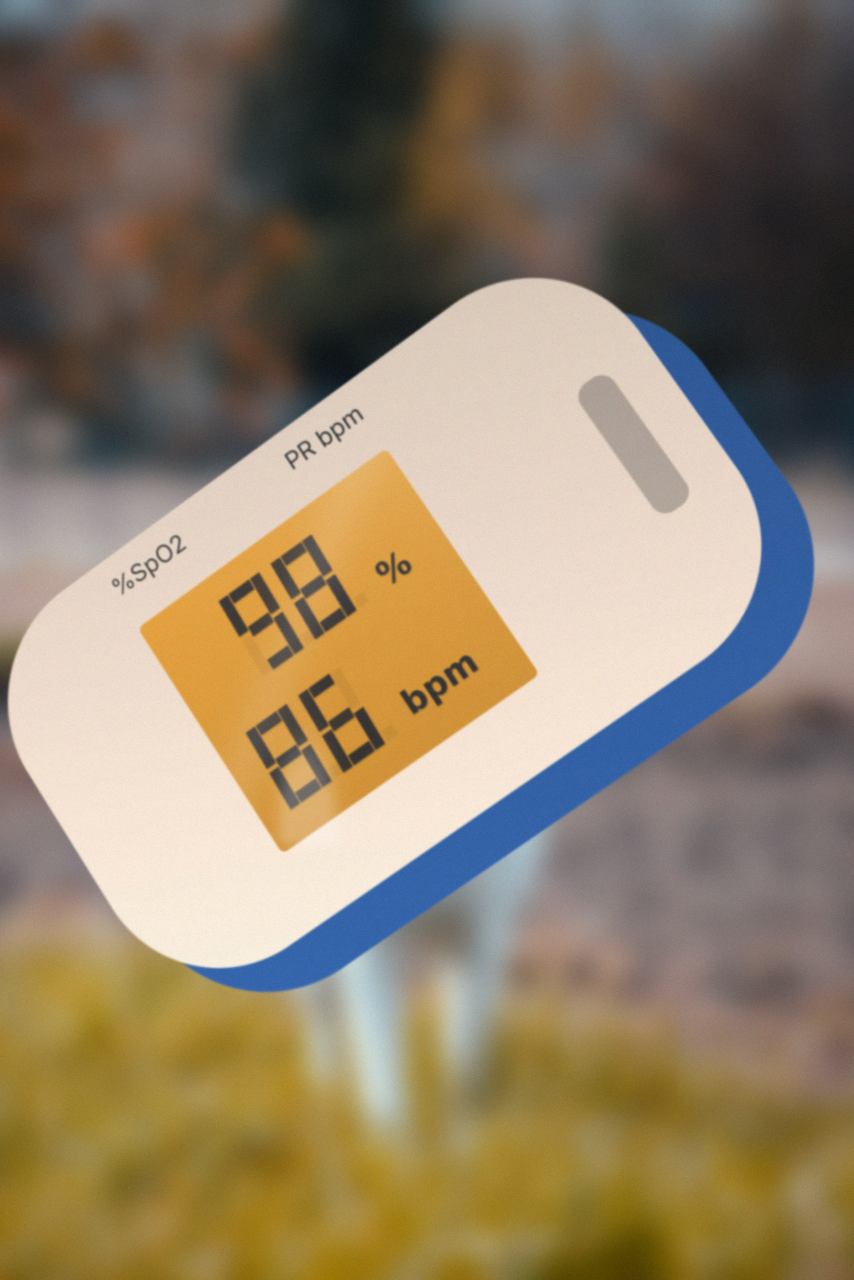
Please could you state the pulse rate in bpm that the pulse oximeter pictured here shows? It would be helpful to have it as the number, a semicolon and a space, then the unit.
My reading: 86; bpm
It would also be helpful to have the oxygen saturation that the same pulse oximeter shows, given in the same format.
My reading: 98; %
